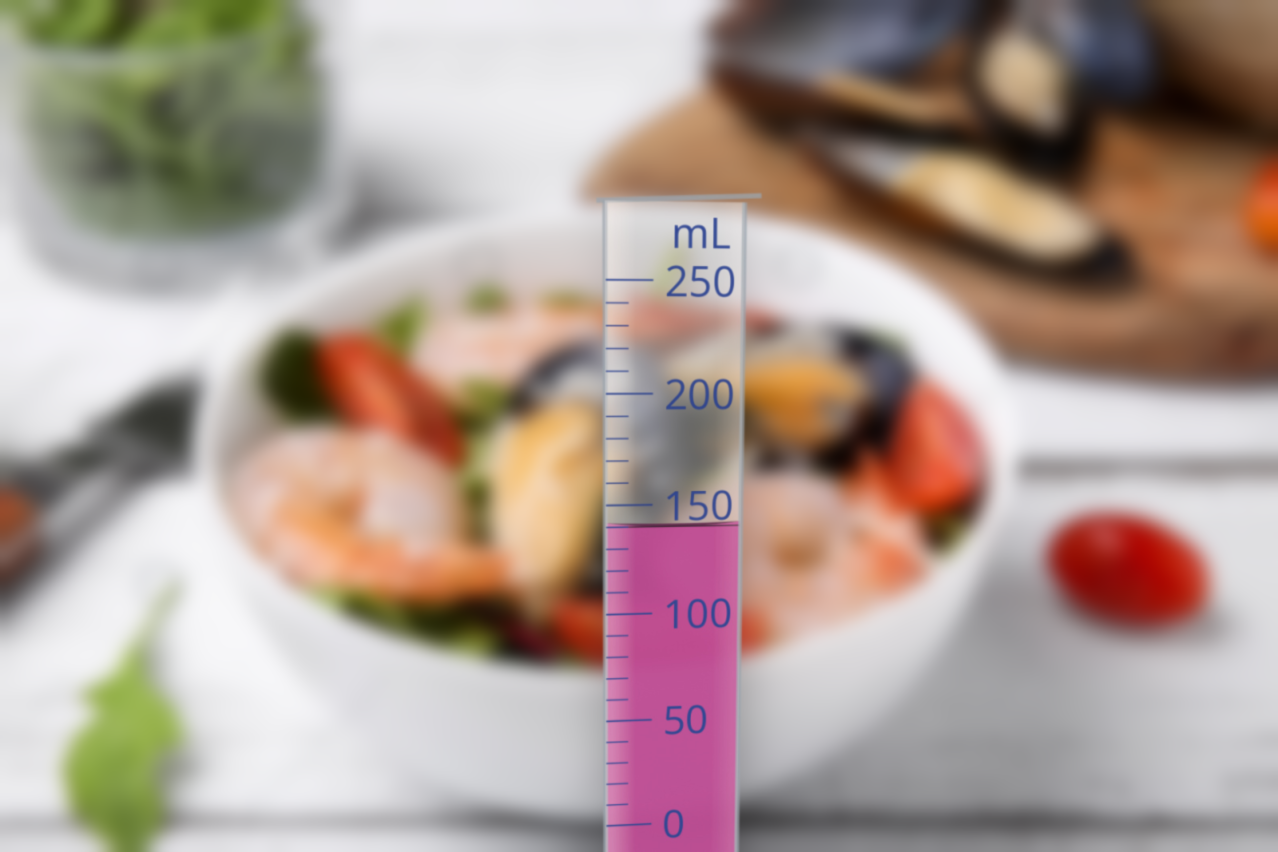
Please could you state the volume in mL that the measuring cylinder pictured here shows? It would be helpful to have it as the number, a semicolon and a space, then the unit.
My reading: 140; mL
